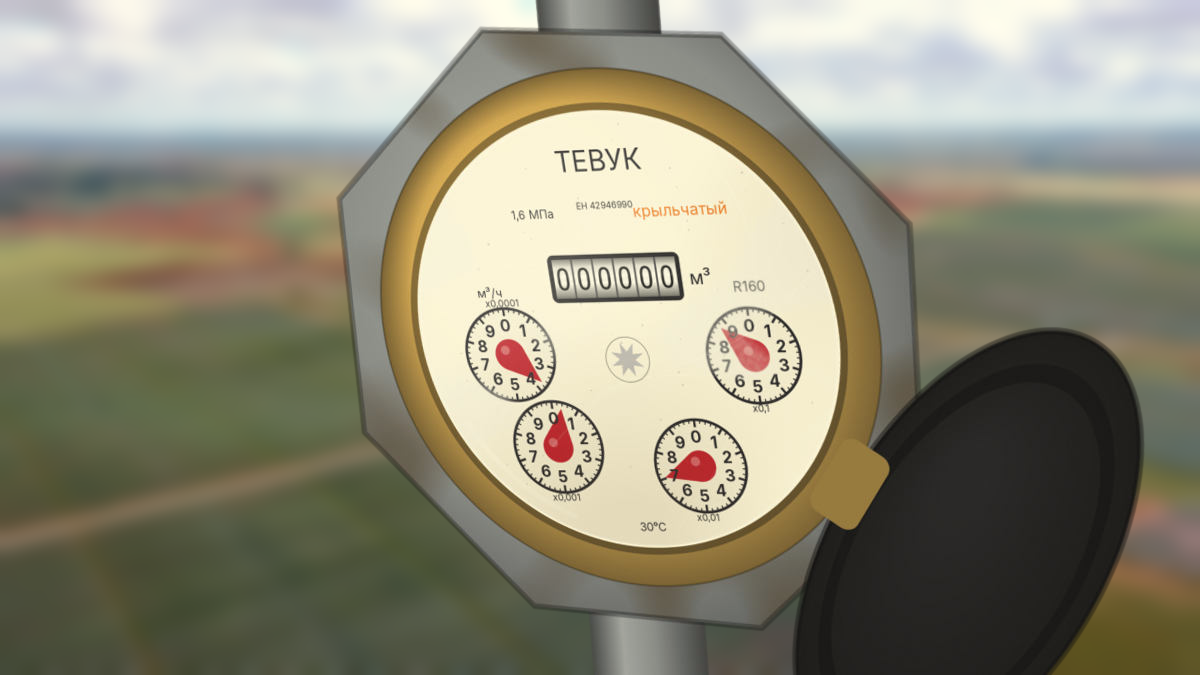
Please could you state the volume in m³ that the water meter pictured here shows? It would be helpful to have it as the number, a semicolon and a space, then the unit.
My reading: 0.8703; m³
